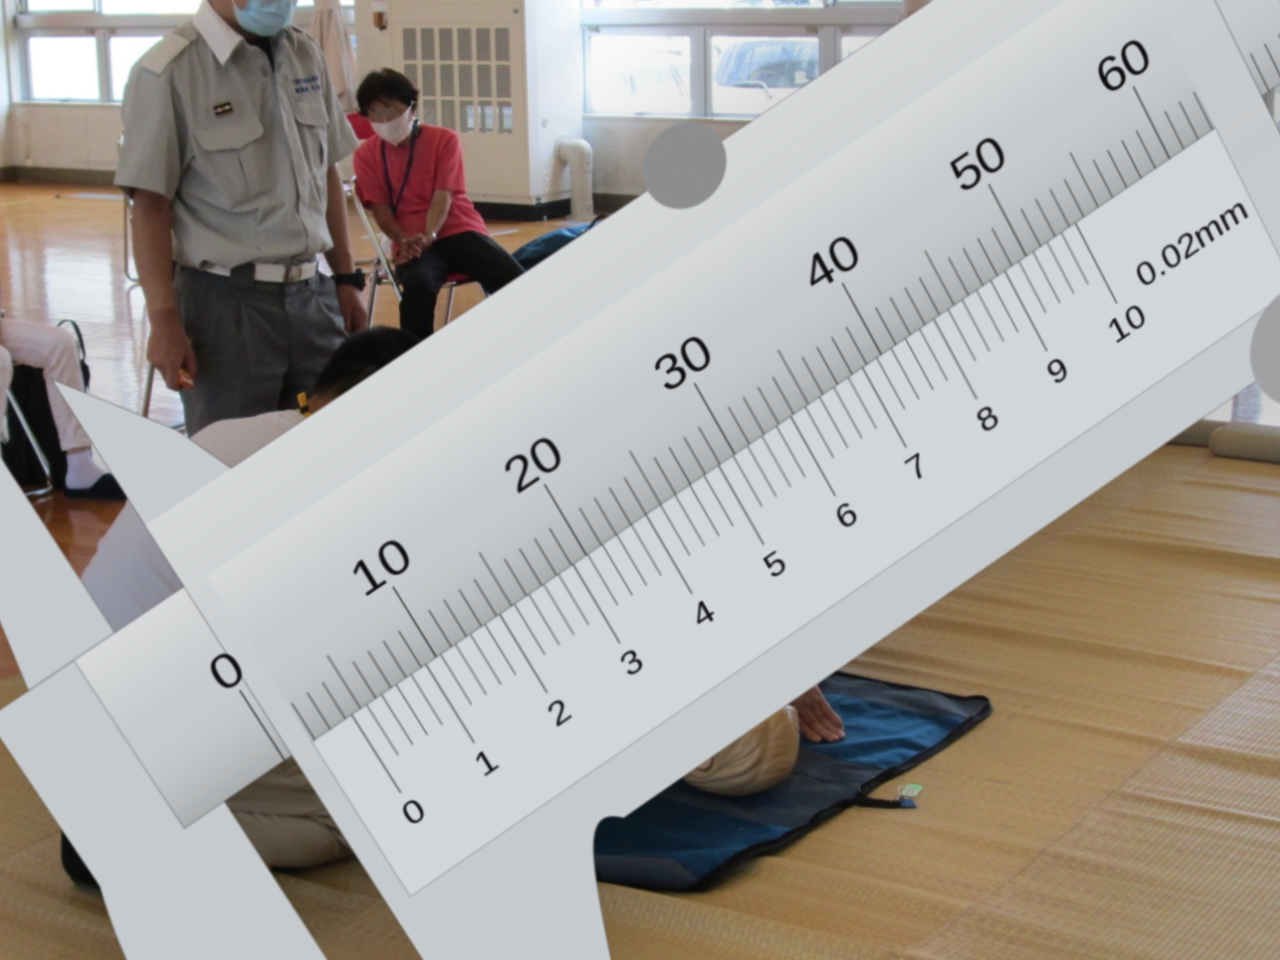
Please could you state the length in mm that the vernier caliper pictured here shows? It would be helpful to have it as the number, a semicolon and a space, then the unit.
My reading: 4.4; mm
